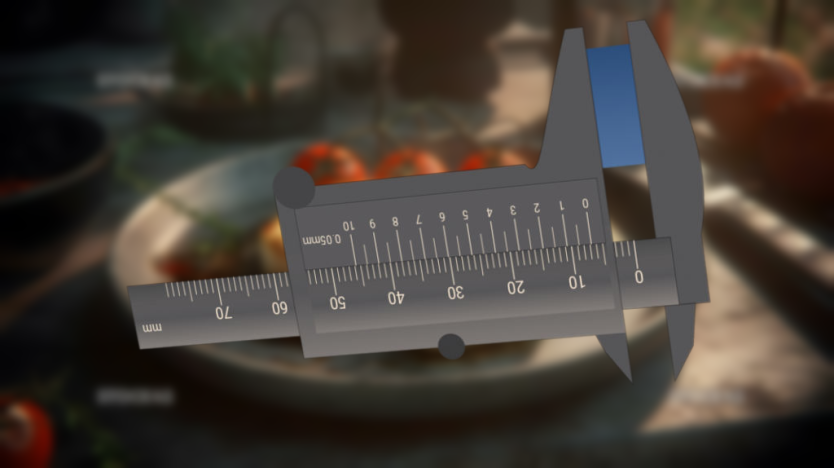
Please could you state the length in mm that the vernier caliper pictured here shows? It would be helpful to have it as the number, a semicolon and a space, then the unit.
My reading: 6.8; mm
